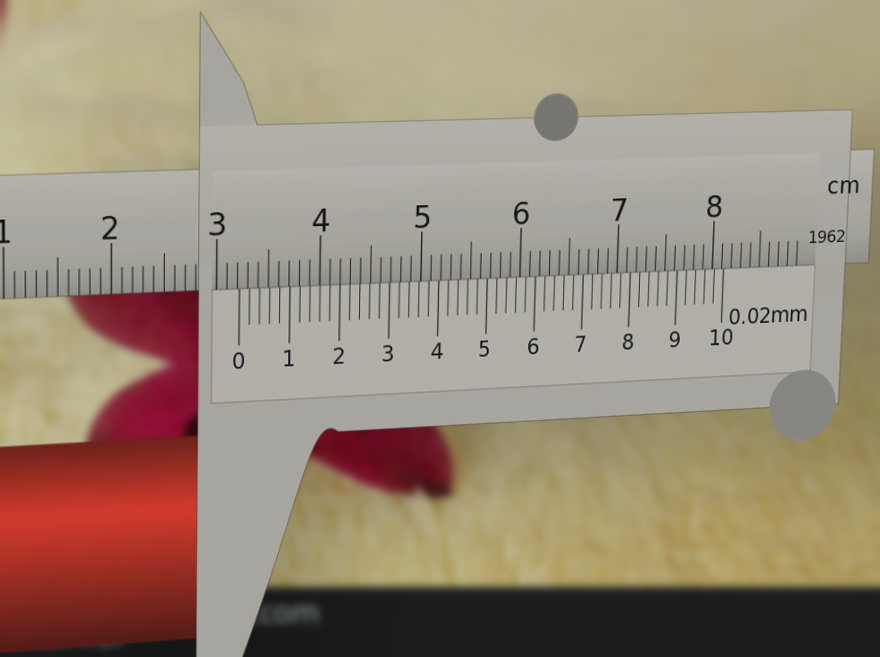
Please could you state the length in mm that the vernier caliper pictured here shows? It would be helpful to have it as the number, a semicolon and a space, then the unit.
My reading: 32.2; mm
